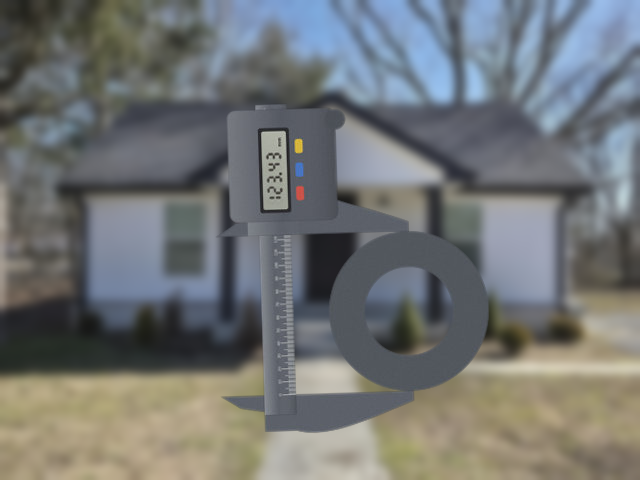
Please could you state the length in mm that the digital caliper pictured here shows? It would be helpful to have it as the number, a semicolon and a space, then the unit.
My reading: 123.43; mm
